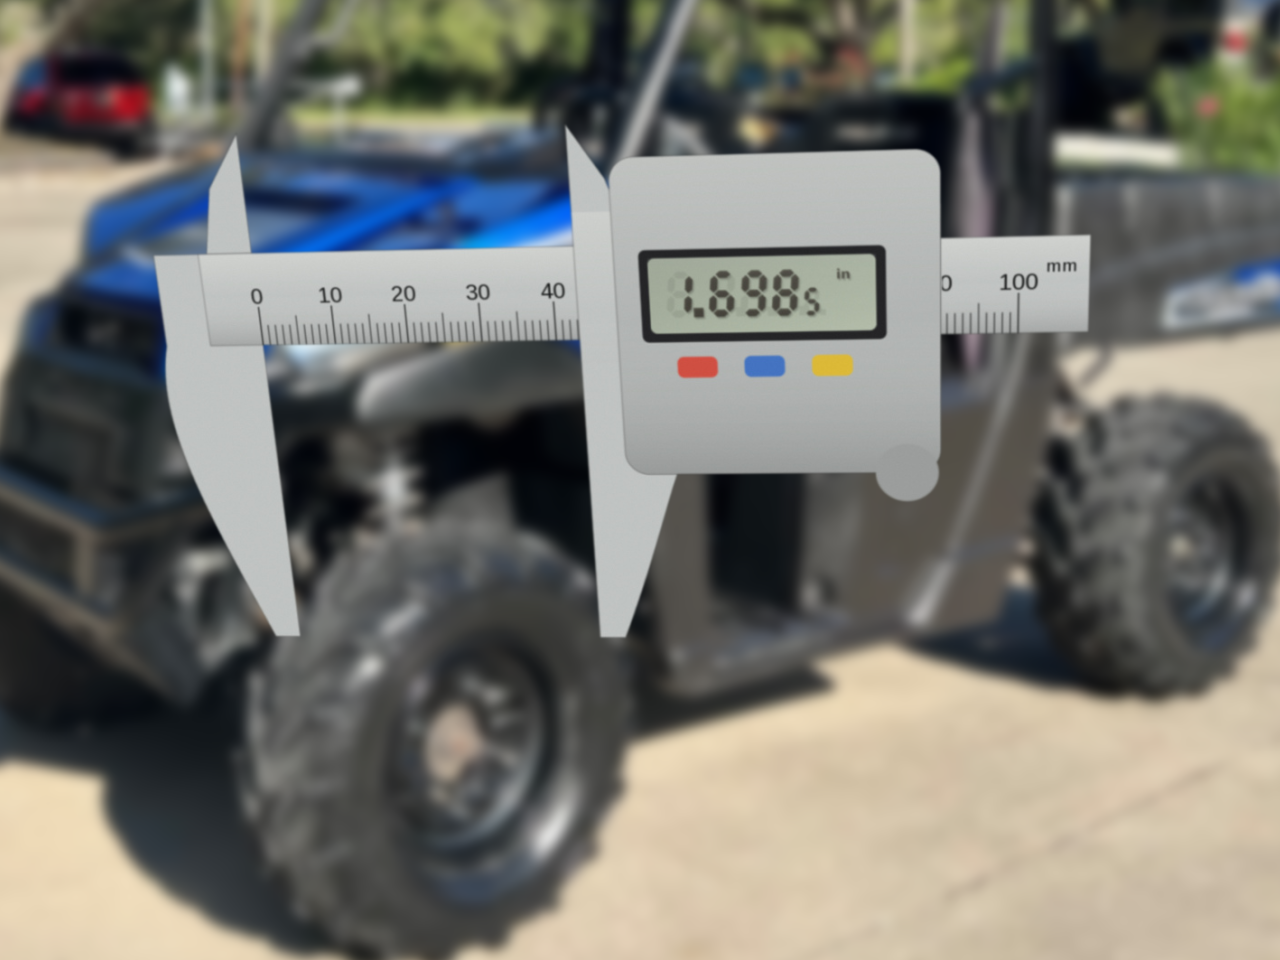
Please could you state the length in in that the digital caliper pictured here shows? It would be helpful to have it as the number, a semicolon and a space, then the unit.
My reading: 1.6985; in
